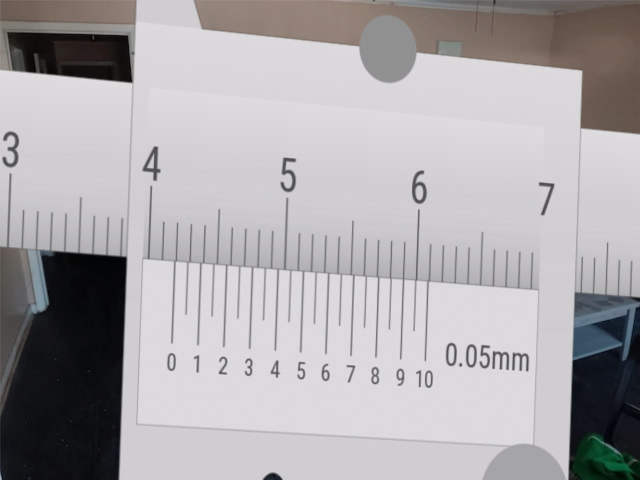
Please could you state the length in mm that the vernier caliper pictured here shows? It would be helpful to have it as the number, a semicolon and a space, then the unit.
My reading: 41.9; mm
